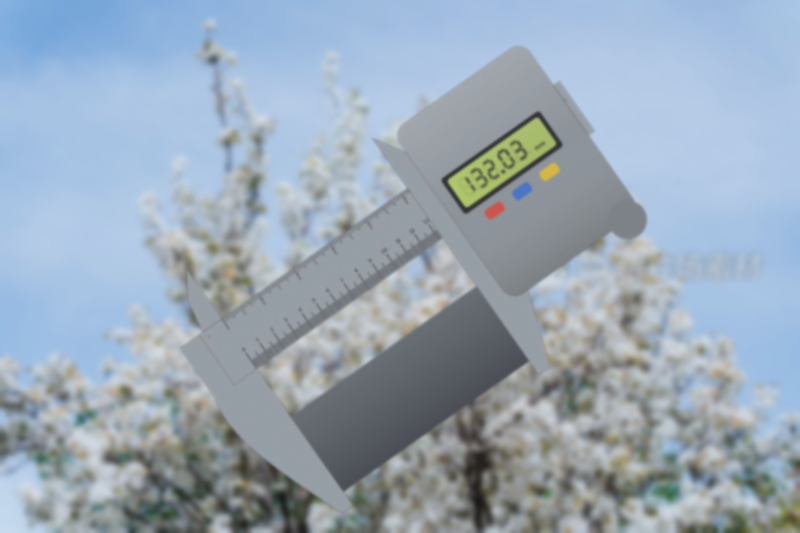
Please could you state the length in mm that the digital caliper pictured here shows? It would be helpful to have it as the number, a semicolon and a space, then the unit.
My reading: 132.03; mm
